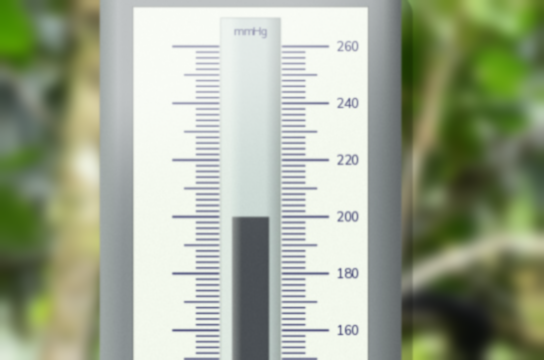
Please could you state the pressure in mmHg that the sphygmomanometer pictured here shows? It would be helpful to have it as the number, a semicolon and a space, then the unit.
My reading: 200; mmHg
